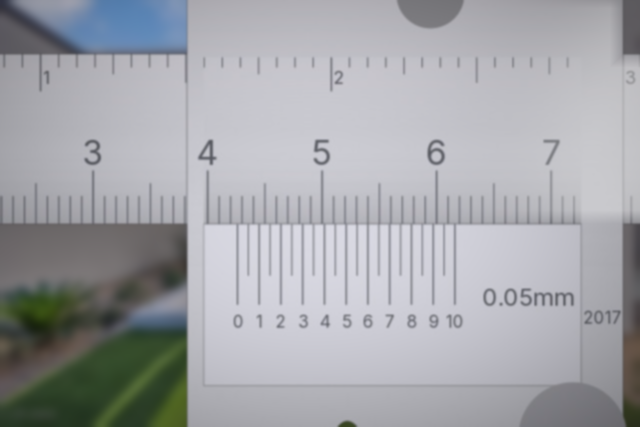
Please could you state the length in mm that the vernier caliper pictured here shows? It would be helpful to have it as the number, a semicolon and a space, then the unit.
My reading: 42.6; mm
